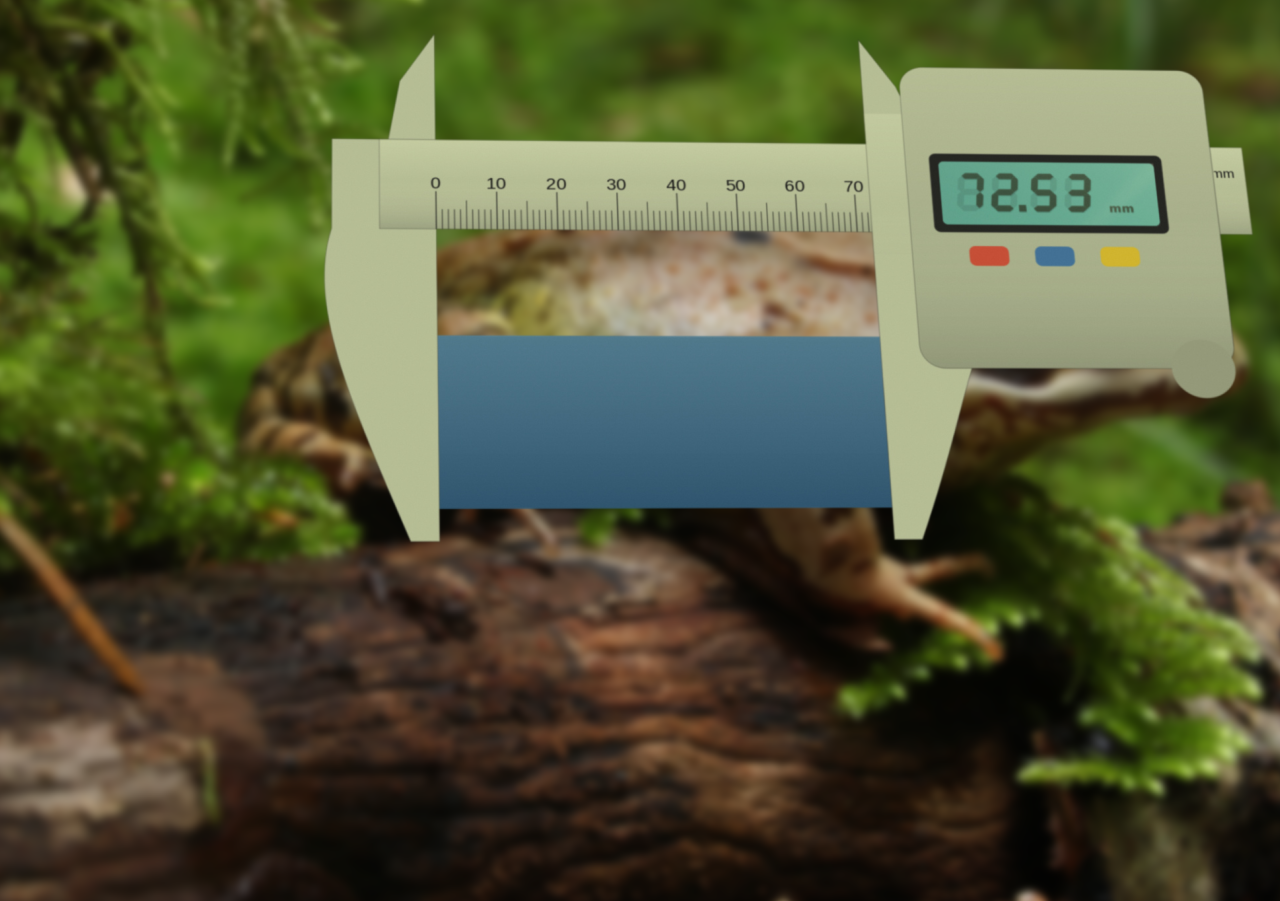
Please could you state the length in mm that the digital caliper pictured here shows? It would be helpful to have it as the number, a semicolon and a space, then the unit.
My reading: 72.53; mm
